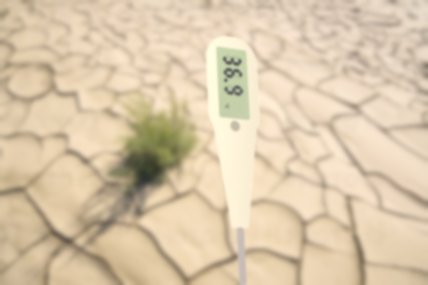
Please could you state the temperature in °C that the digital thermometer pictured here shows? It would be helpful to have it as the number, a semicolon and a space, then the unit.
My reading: 36.9; °C
